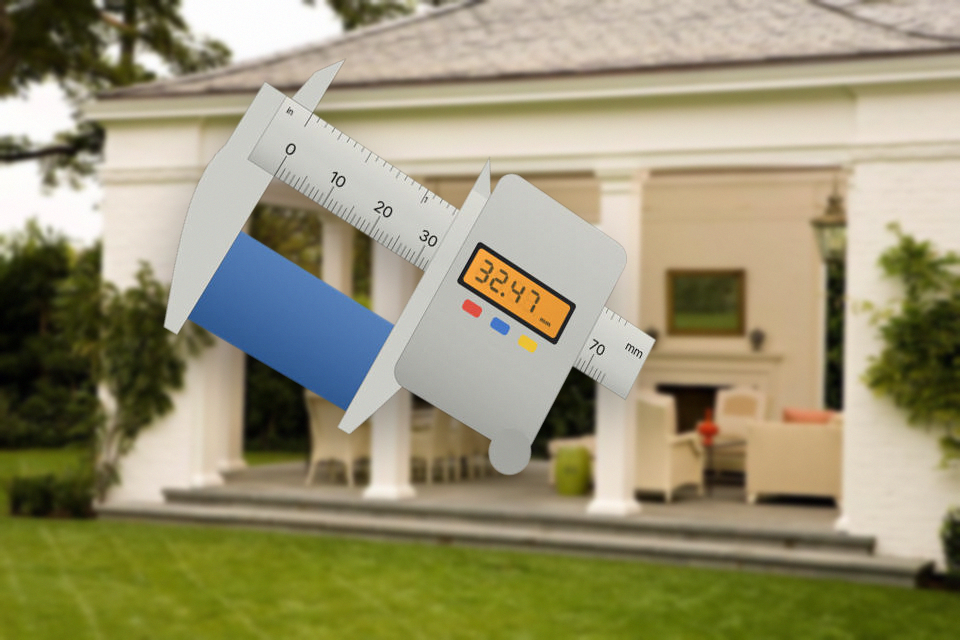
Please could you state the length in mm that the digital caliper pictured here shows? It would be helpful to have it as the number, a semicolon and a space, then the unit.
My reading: 32.47; mm
